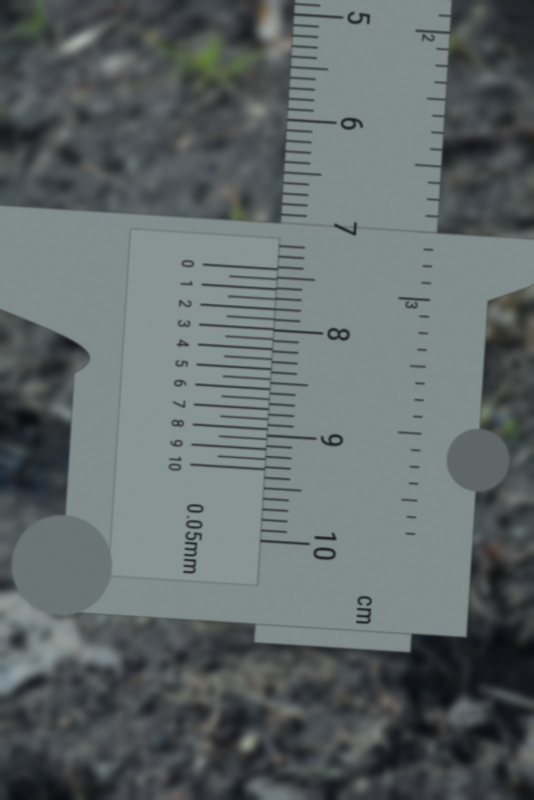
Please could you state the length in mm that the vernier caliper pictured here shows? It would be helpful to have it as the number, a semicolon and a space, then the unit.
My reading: 74.2; mm
